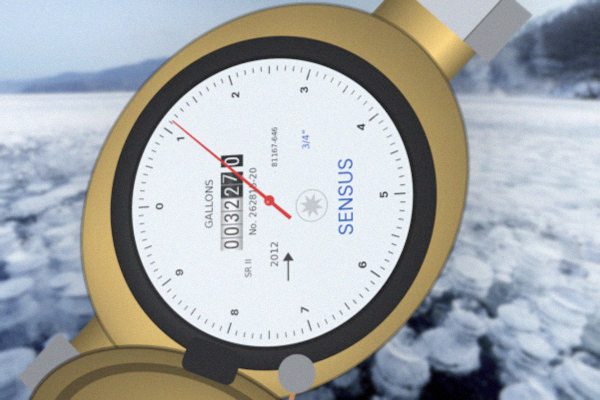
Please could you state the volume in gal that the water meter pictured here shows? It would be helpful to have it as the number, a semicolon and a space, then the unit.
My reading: 32271.1; gal
